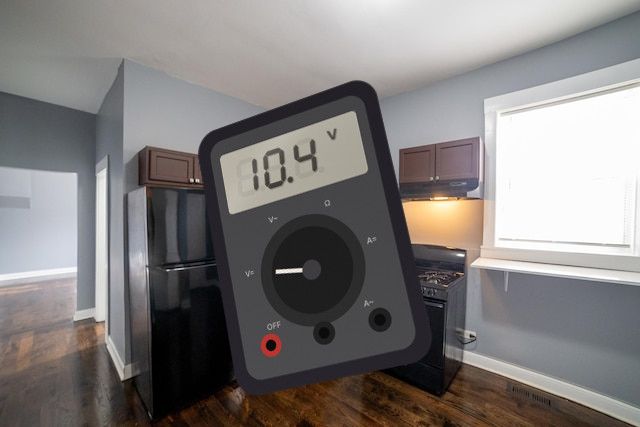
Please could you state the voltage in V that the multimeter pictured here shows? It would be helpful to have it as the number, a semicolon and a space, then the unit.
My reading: 10.4; V
